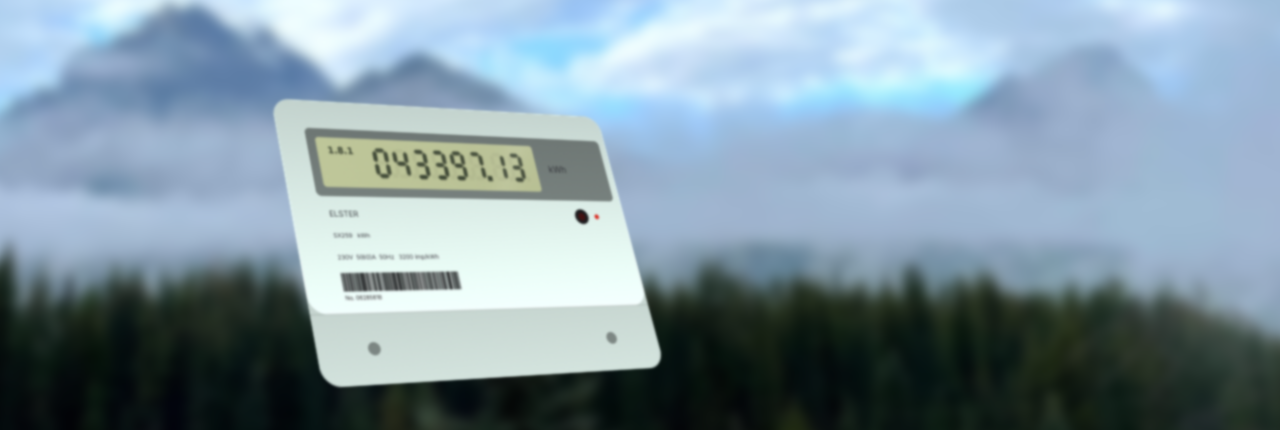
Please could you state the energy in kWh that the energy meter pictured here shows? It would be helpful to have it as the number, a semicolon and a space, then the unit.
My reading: 43397.13; kWh
